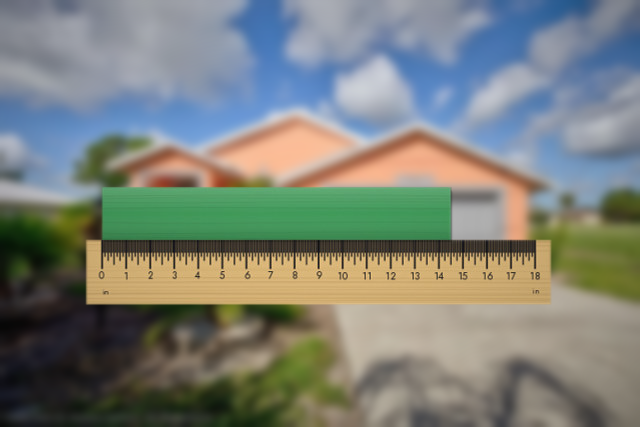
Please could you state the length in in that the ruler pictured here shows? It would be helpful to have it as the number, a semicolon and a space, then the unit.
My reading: 14.5; in
